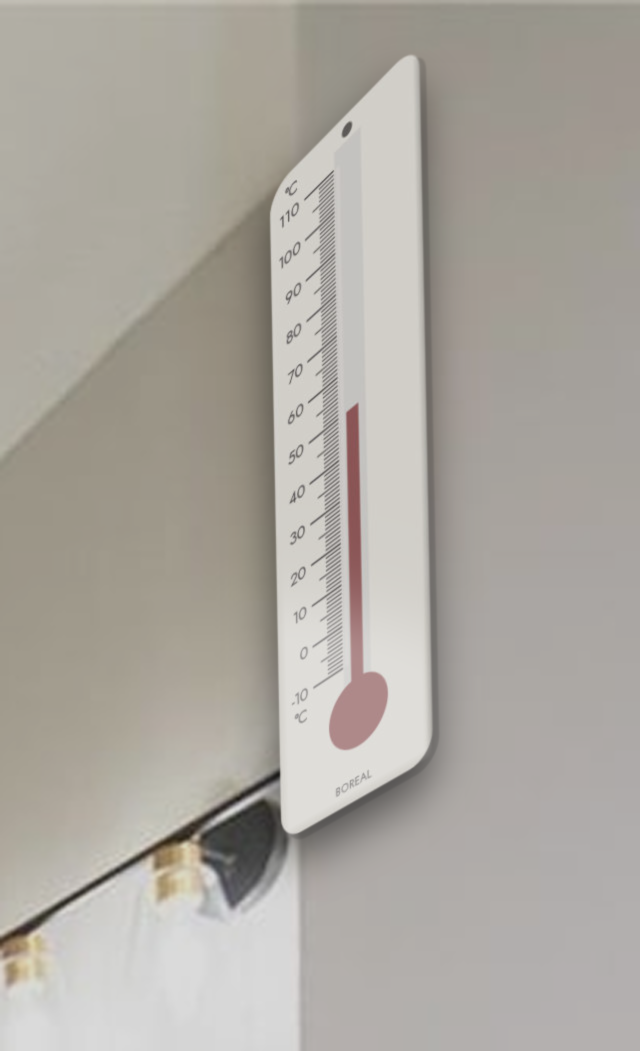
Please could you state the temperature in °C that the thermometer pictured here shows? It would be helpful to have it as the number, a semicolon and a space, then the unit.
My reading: 50; °C
